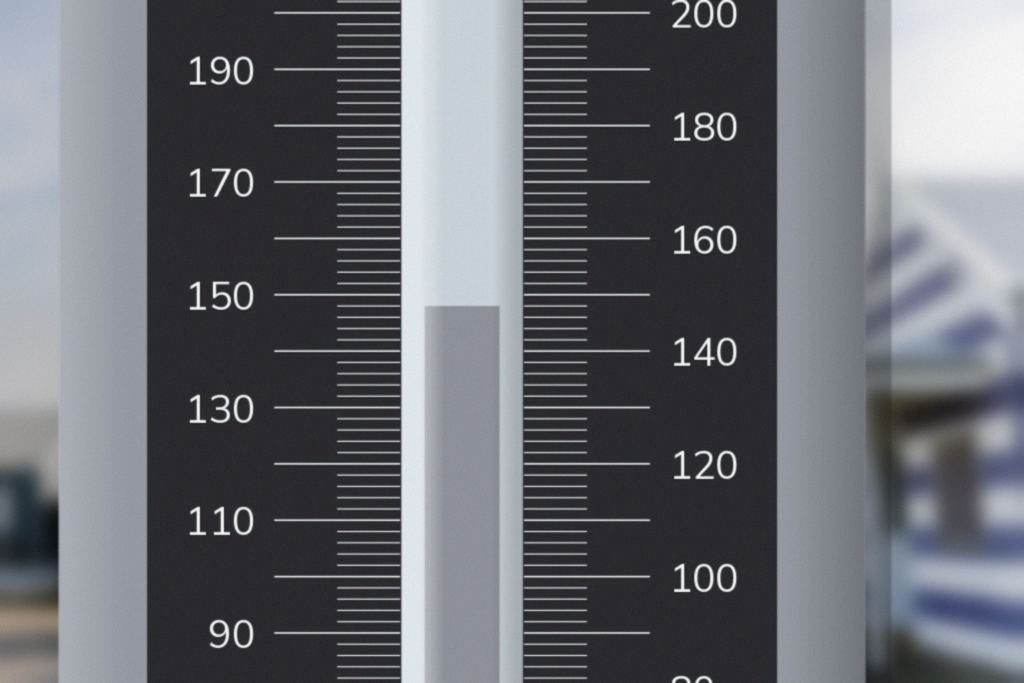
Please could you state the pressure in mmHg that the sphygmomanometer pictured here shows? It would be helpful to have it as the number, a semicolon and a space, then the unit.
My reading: 148; mmHg
